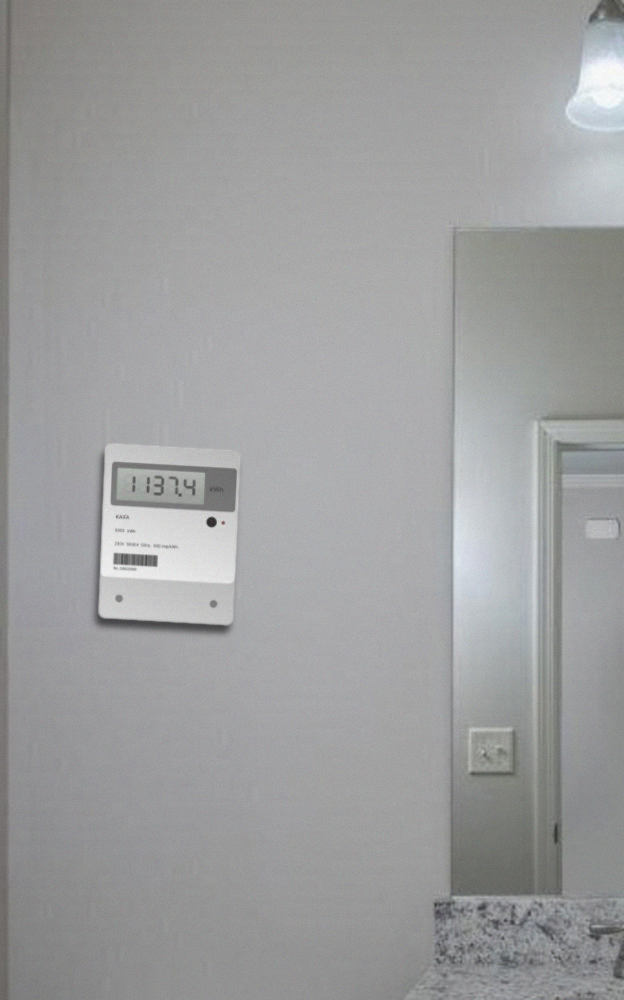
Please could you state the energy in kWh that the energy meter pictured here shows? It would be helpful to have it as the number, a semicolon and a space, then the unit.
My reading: 1137.4; kWh
